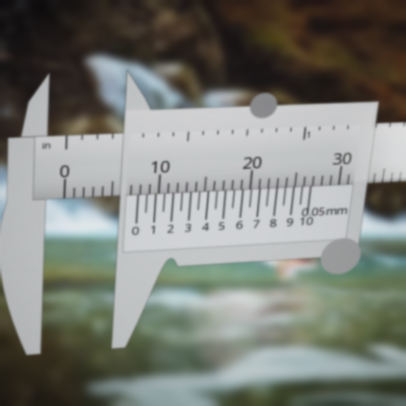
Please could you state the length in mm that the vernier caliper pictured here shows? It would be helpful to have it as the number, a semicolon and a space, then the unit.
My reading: 7.8; mm
